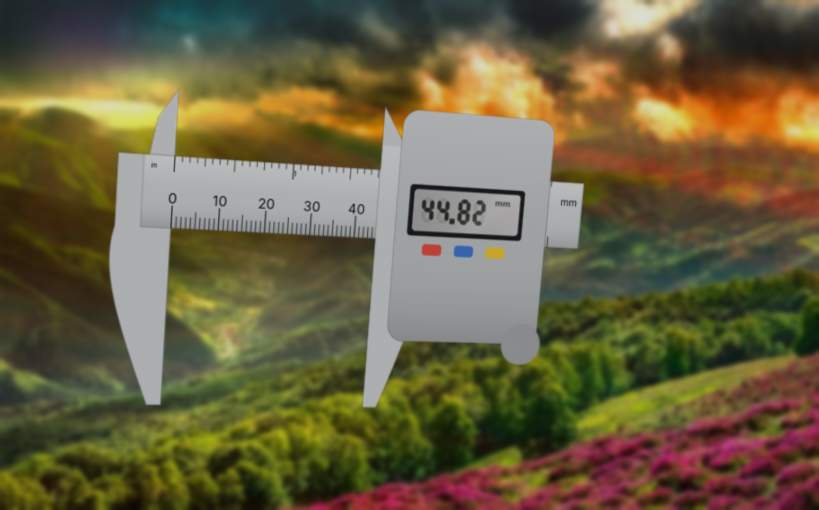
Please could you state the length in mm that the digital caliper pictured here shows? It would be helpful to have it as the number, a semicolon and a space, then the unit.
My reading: 44.82; mm
